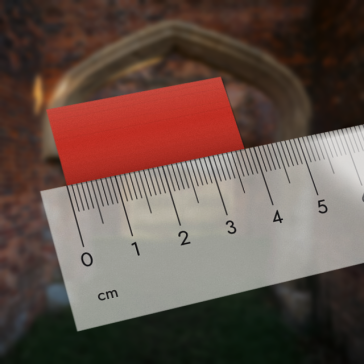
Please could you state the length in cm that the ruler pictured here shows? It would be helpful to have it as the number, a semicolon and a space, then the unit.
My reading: 3.8; cm
